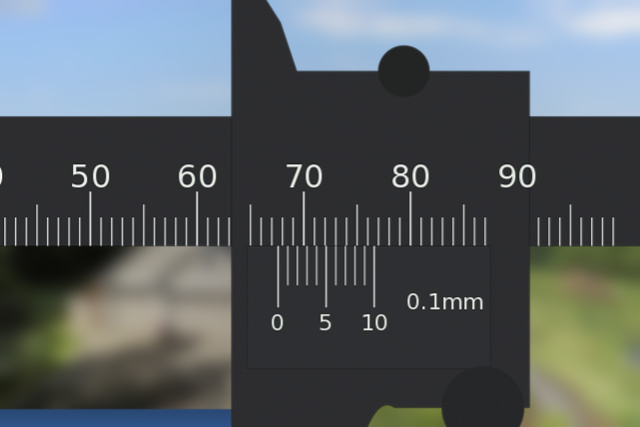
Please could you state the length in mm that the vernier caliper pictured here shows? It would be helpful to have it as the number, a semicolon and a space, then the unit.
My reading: 67.6; mm
